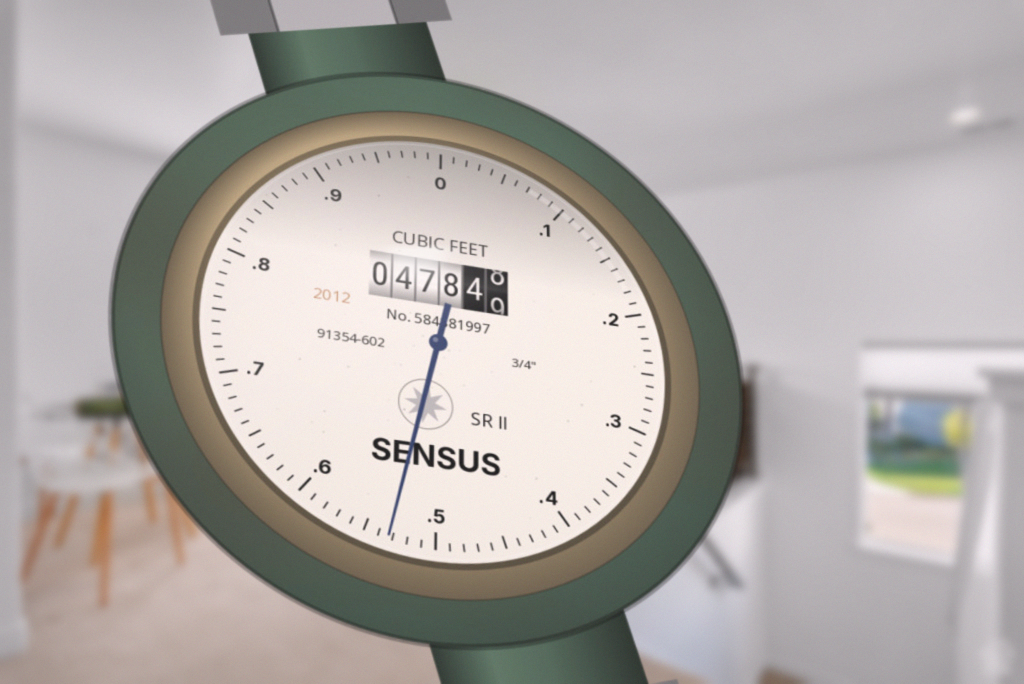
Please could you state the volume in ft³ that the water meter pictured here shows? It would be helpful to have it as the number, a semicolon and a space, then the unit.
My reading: 47848.53; ft³
